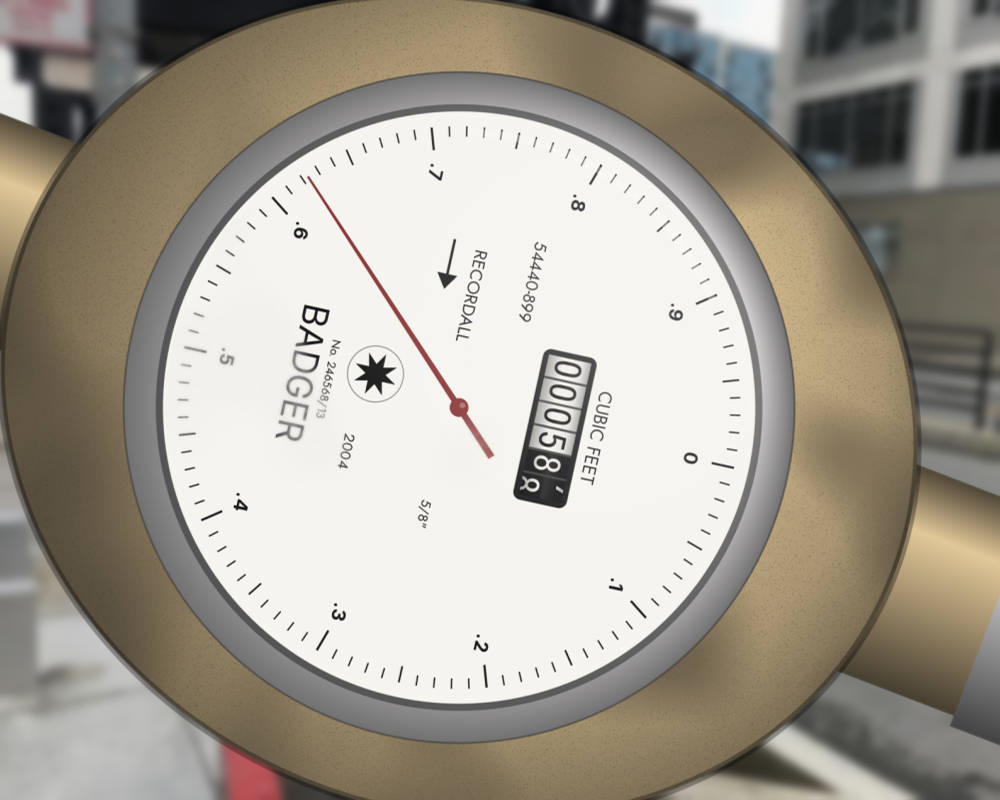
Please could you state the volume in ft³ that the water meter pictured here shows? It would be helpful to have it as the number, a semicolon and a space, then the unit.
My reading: 587.62; ft³
